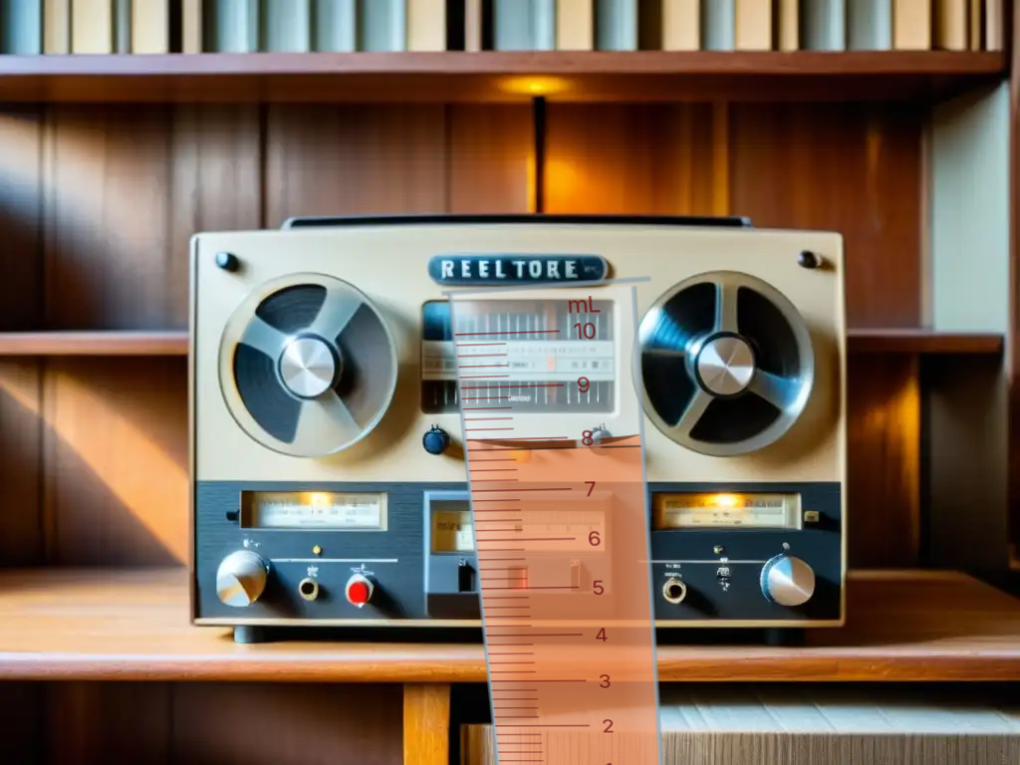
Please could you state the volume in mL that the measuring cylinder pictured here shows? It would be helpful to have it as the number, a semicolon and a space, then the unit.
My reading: 7.8; mL
